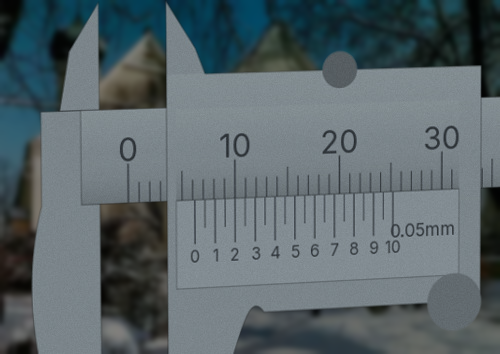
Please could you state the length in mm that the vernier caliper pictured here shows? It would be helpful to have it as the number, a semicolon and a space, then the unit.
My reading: 6.2; mm
